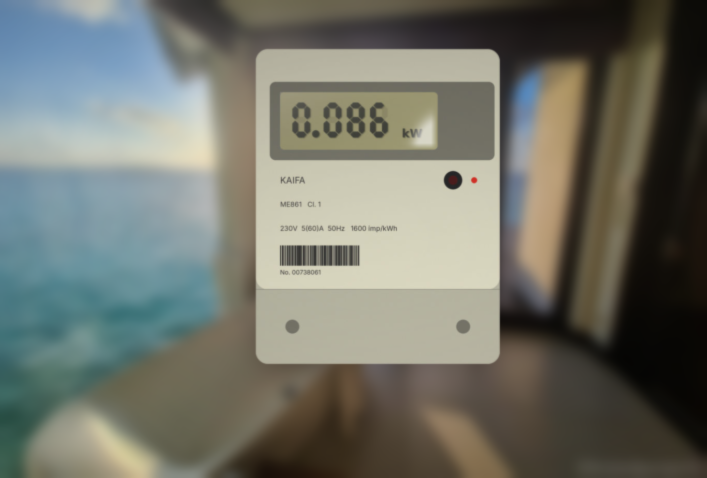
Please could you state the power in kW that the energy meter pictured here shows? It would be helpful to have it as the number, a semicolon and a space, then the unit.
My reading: 0.086; kW
